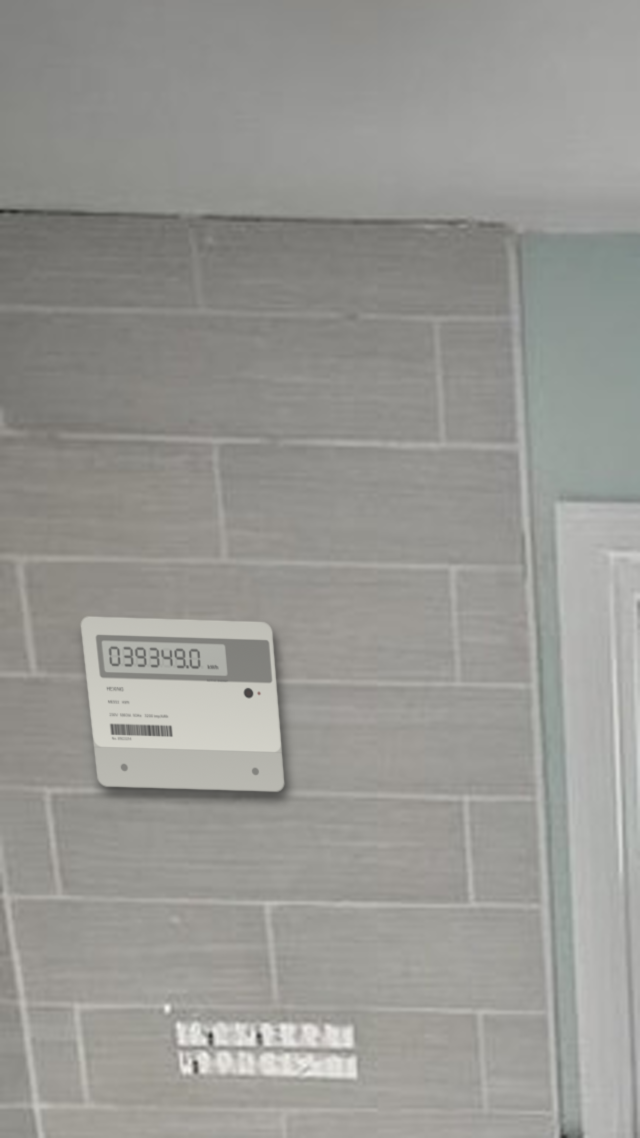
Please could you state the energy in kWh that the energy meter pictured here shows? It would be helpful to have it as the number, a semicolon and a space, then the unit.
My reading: 39349.0; kWh
